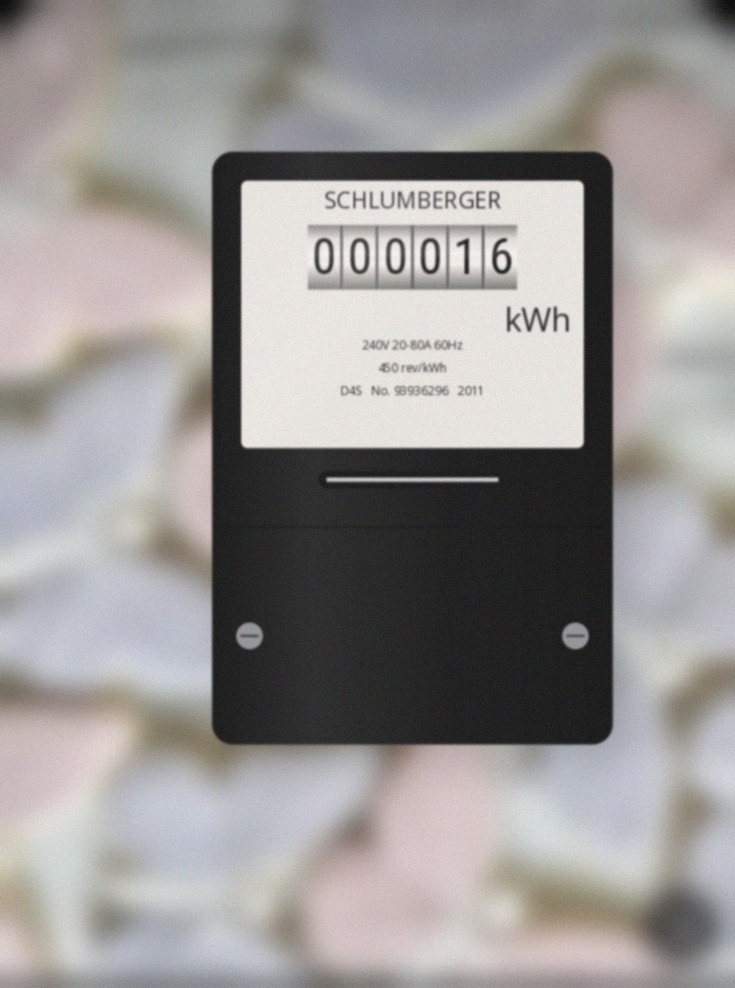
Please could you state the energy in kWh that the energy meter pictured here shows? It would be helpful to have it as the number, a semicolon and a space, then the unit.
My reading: 16; kWh
